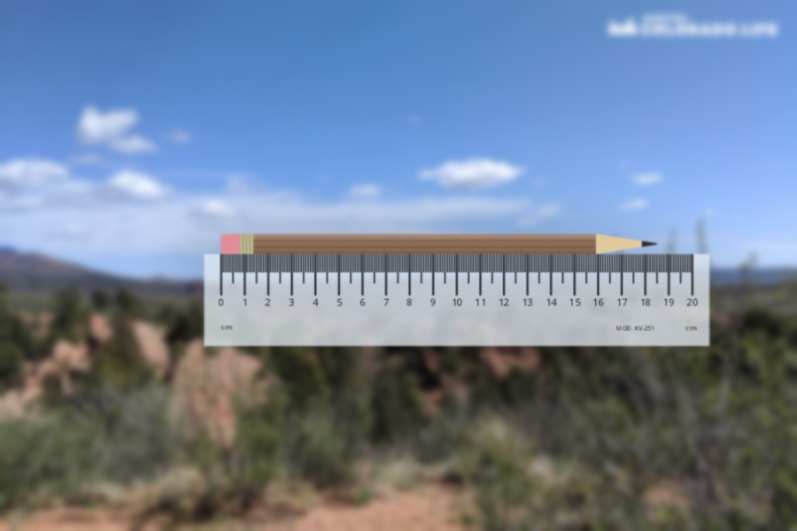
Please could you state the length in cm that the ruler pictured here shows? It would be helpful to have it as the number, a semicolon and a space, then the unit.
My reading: 18.5; cm
